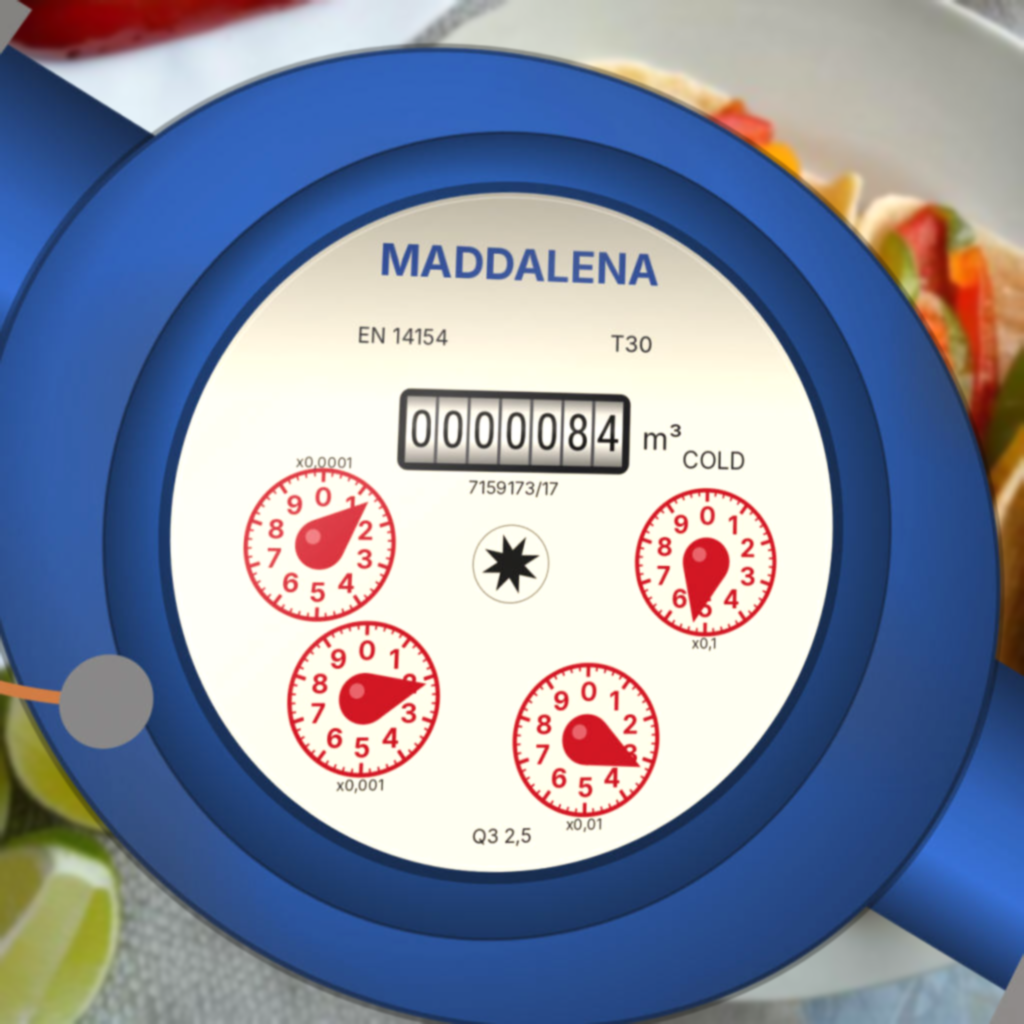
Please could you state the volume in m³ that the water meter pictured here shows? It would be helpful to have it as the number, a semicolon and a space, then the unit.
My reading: 84.5321; m³
